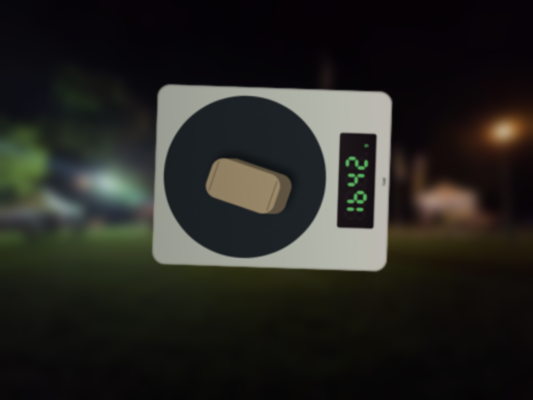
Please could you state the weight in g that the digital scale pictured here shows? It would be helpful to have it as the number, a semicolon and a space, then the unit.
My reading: 1642; g
